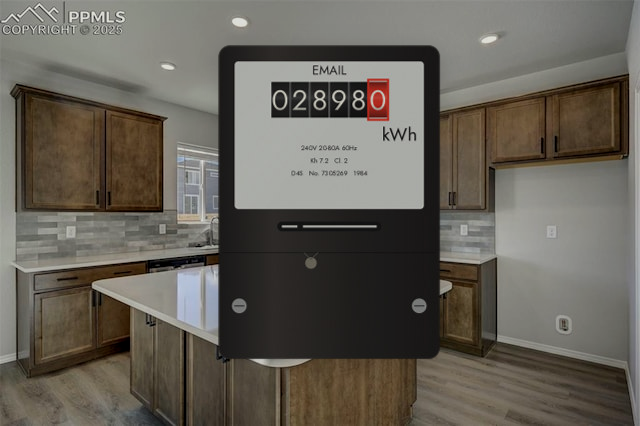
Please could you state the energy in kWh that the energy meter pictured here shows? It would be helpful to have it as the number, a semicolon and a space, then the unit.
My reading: 2898.0; kWh
